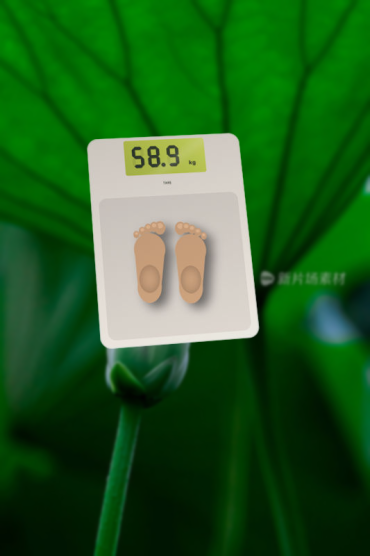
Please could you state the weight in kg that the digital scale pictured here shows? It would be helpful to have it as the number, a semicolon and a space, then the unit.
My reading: 58.9; kg
